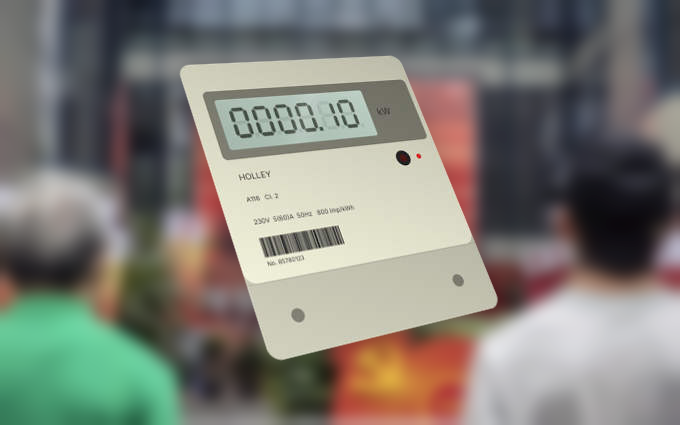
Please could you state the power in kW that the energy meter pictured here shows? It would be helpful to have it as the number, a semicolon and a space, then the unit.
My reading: 0.10; kW
